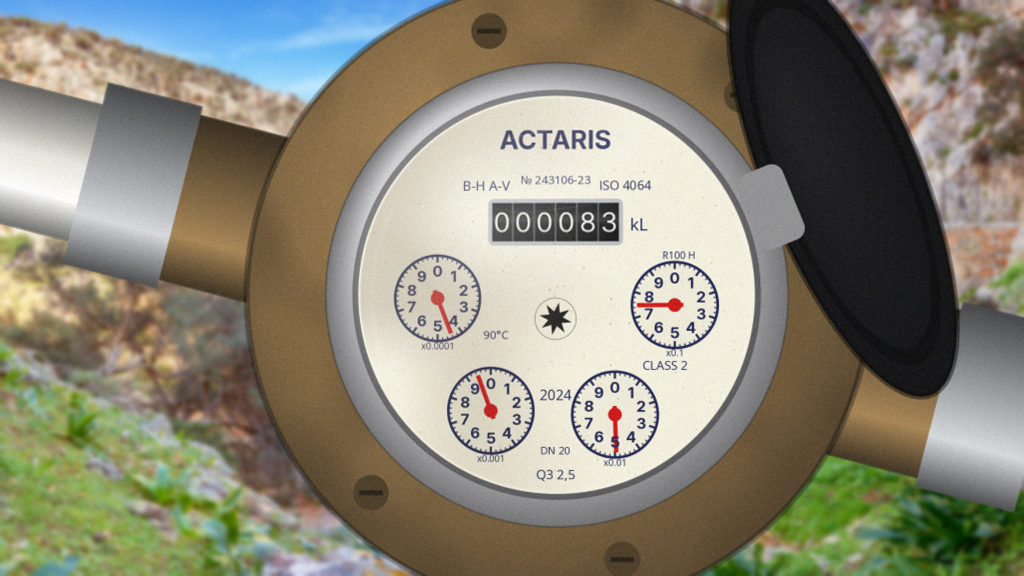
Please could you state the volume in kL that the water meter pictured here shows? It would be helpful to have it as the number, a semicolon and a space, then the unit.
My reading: 83.7494; kL
